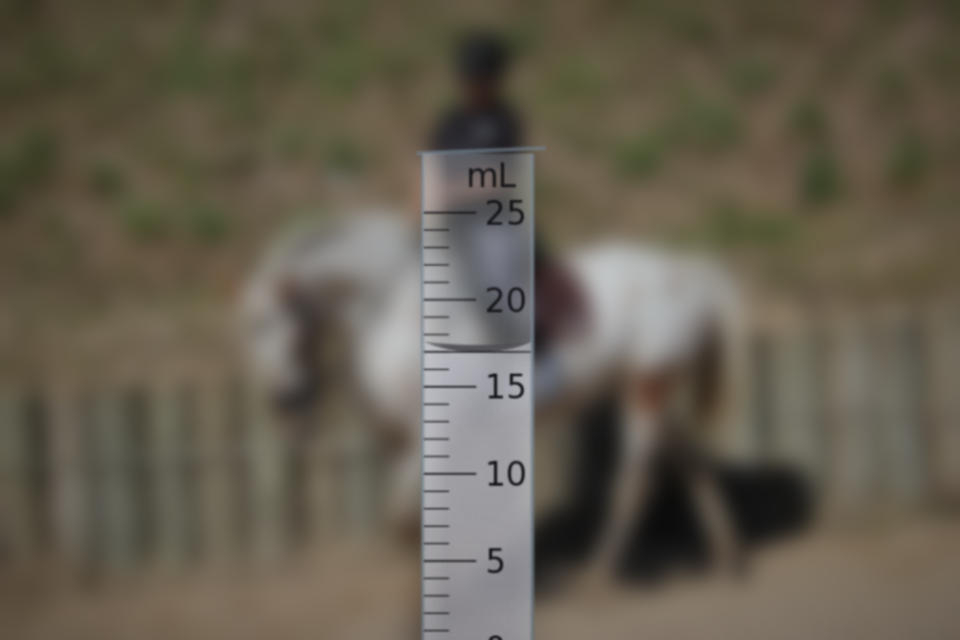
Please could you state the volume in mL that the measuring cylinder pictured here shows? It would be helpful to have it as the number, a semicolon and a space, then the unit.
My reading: 17; mL
